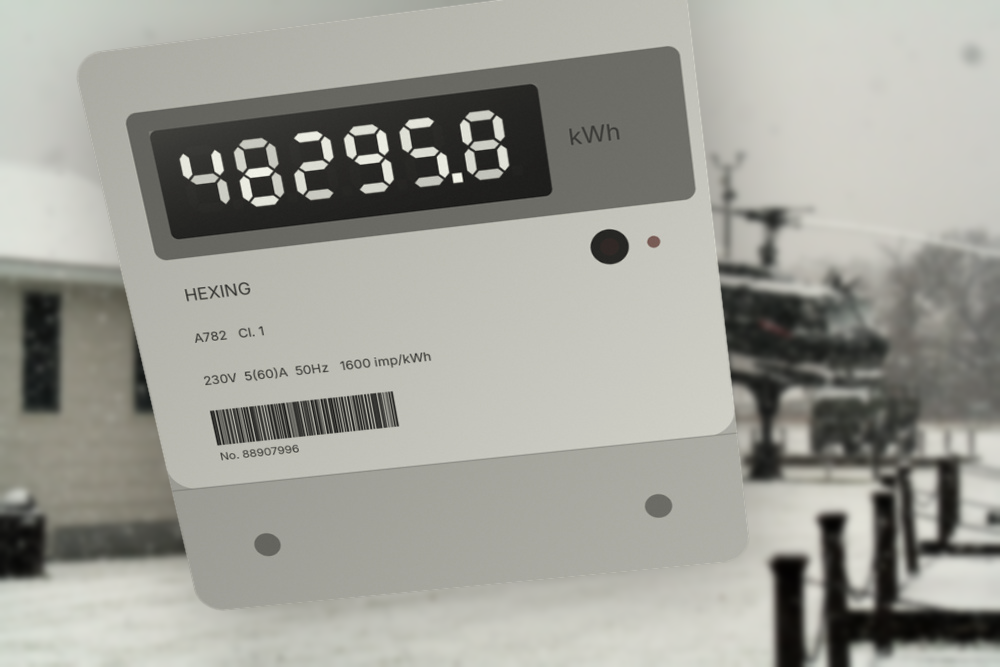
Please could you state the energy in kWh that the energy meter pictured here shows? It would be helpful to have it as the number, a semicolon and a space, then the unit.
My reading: 48295.8; kWh
